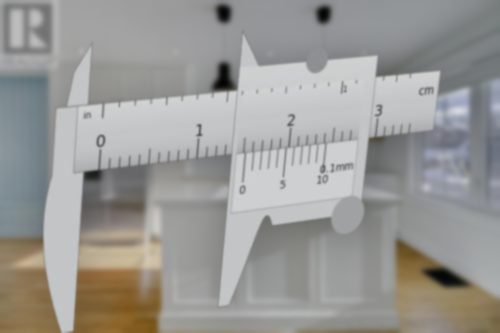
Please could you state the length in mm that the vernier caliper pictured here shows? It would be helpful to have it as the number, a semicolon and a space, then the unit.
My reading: 15.2; mm
